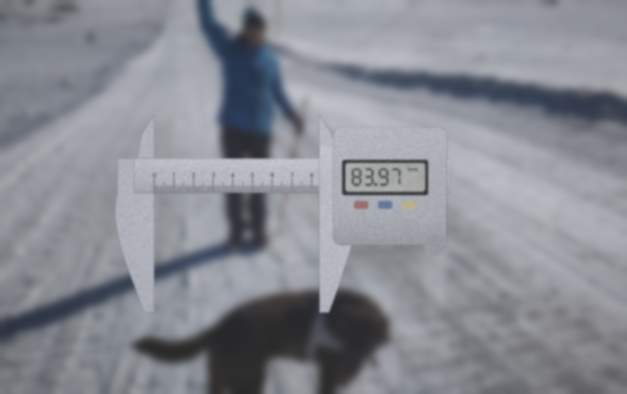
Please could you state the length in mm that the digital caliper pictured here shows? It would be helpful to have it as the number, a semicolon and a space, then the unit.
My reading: 83.97; mm
